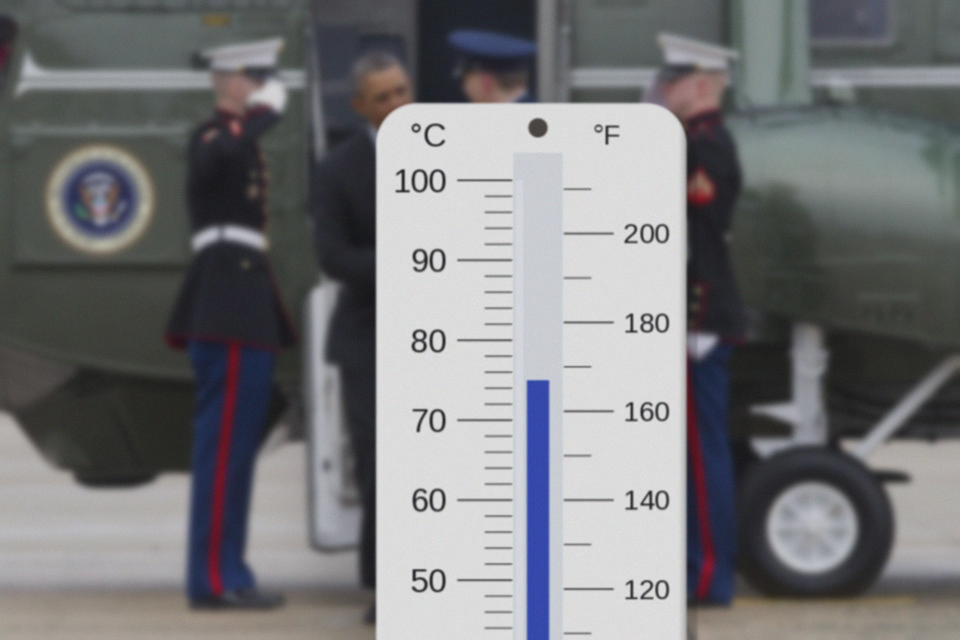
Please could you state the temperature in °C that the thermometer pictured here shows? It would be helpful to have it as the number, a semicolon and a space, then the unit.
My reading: 75; °C
